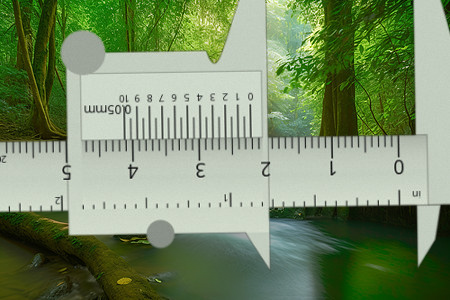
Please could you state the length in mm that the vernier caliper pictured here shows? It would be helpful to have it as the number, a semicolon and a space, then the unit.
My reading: 22.2; mm
